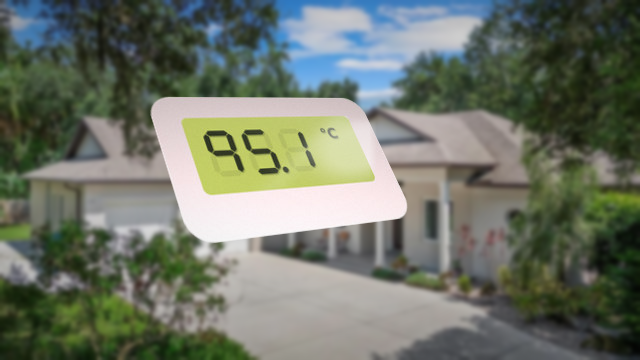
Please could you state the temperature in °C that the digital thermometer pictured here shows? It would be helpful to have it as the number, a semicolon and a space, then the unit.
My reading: 95.1; °C
